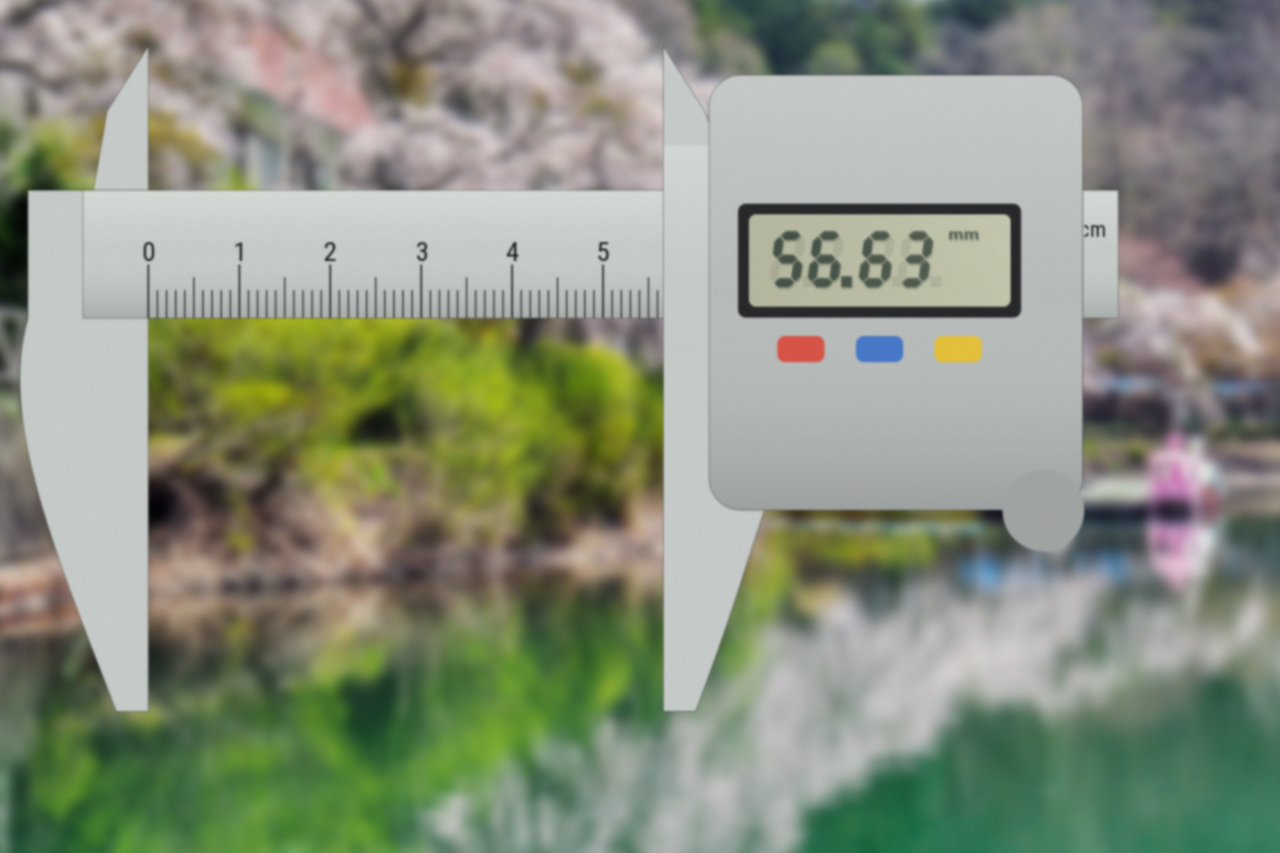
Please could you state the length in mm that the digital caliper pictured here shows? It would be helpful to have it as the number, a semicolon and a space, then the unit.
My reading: 56.63; mm
